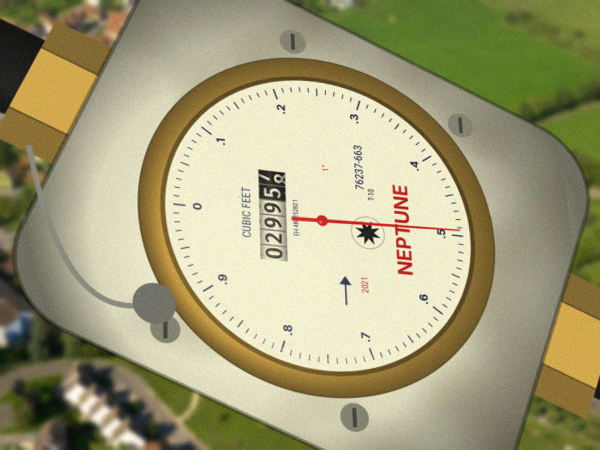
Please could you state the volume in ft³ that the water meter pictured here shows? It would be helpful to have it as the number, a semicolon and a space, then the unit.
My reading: 29957.49; ft³
